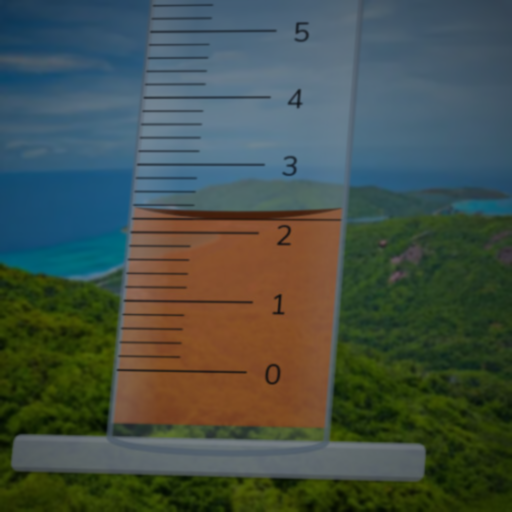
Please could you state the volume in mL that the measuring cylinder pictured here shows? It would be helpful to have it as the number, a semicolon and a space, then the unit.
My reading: 2.2; mL
